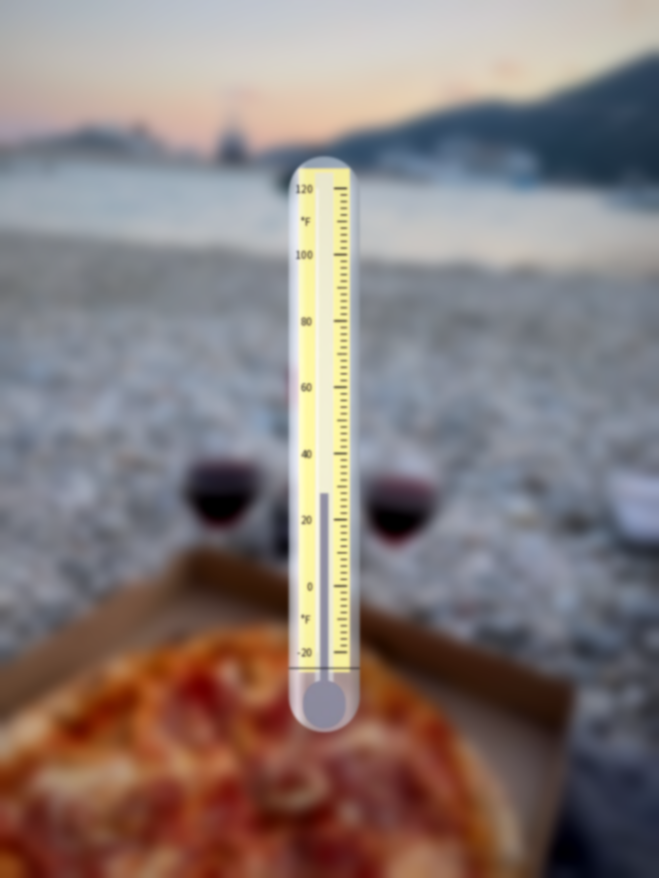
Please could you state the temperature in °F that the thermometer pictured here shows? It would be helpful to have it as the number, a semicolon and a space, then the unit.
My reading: 28; °F
